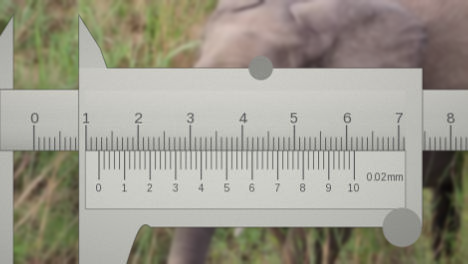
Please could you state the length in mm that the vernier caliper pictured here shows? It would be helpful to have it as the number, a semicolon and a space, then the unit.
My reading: 12.5; mm
